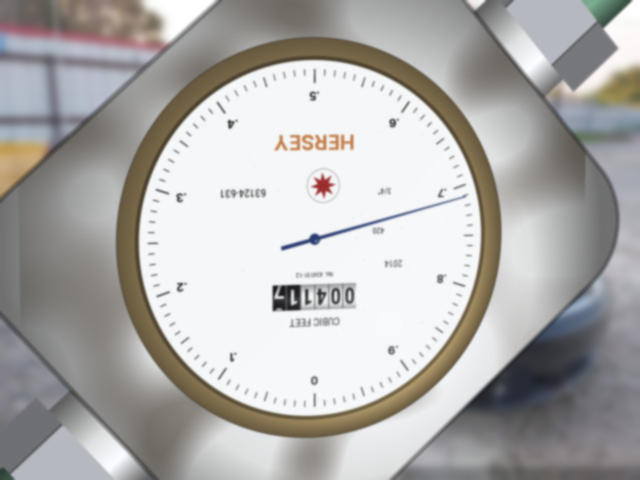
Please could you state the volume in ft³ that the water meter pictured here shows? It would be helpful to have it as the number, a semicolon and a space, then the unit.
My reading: 4116.71; ft³
